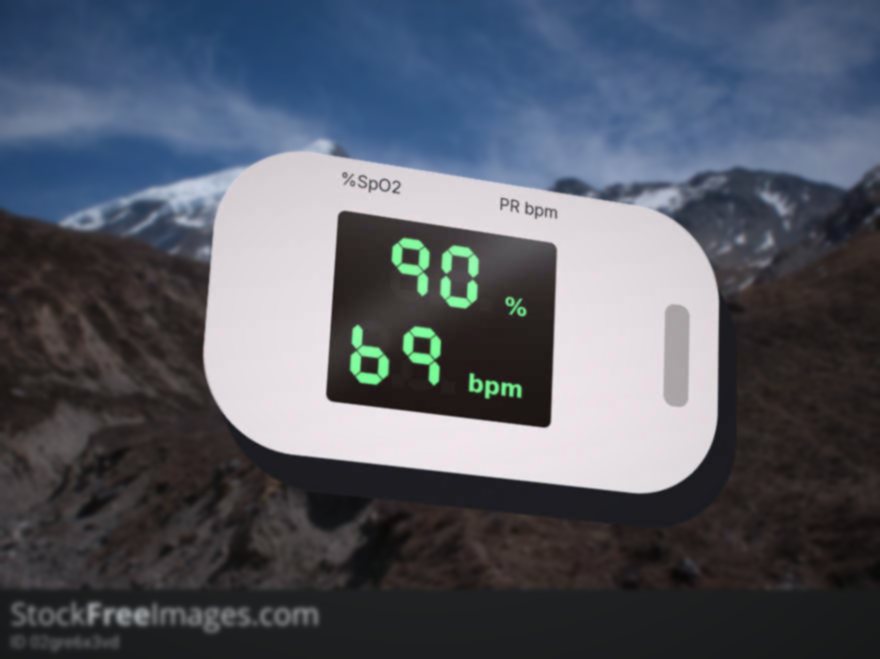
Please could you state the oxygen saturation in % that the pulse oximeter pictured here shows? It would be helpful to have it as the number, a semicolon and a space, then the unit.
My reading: 90; %
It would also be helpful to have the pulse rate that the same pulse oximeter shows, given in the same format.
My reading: 69; bpm
